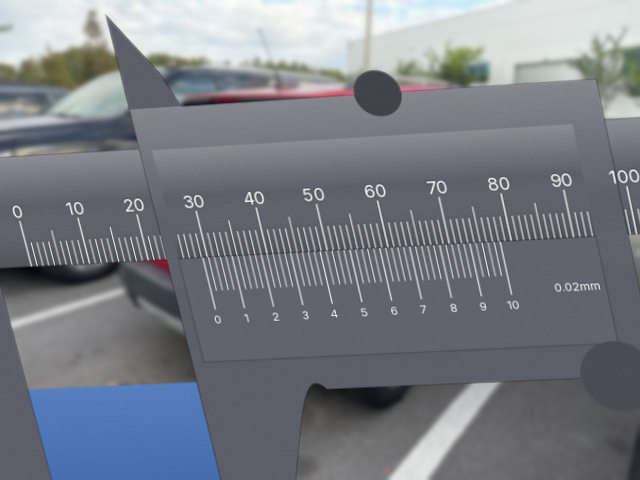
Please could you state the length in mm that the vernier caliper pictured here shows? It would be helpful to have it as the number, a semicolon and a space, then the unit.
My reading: 29.2; mm
